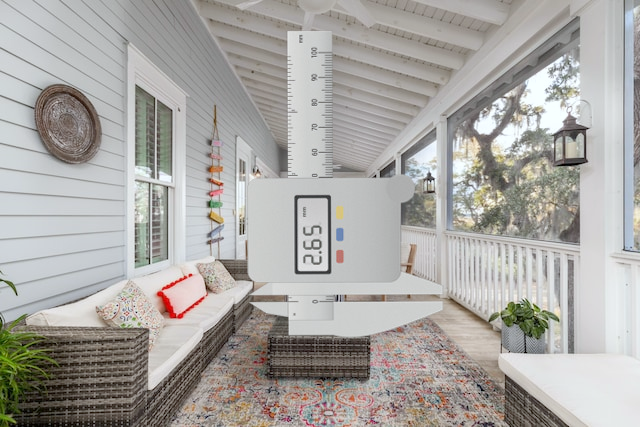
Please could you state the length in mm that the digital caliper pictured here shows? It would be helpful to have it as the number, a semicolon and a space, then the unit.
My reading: 2.65; mm
